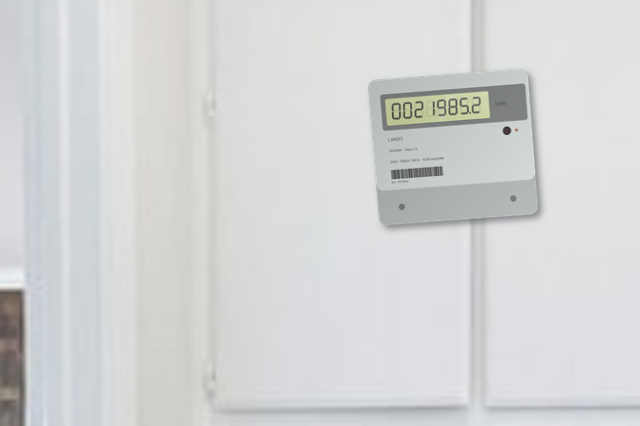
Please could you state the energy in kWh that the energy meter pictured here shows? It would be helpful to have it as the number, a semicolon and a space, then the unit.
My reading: 21985.2; kWh
